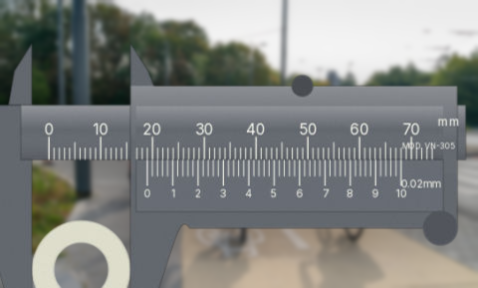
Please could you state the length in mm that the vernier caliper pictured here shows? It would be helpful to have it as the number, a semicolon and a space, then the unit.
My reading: 19.0; mm
